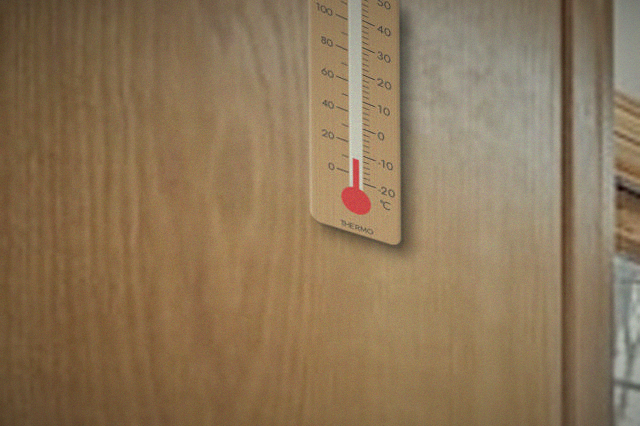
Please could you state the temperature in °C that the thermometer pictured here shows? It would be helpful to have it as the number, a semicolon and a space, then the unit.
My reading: -12; °C
